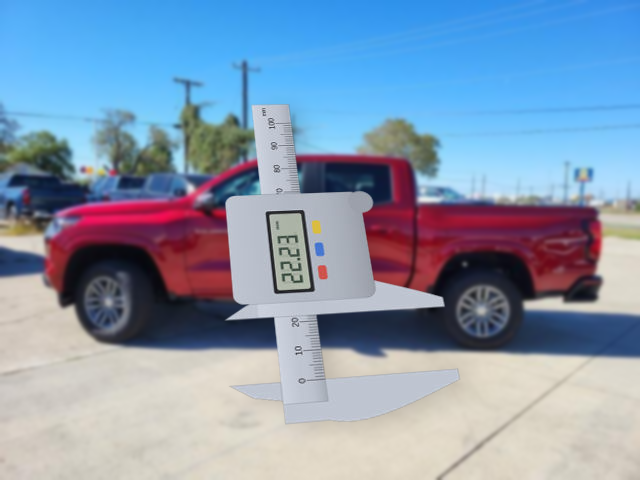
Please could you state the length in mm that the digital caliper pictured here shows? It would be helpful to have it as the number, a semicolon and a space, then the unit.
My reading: 22.23; mm
